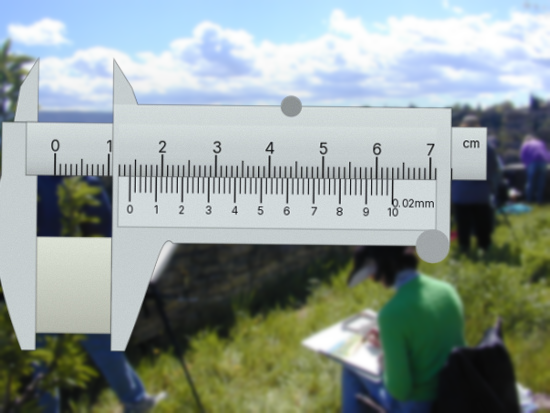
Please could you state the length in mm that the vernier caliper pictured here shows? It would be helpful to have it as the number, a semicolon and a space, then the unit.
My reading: 14.0; mm
